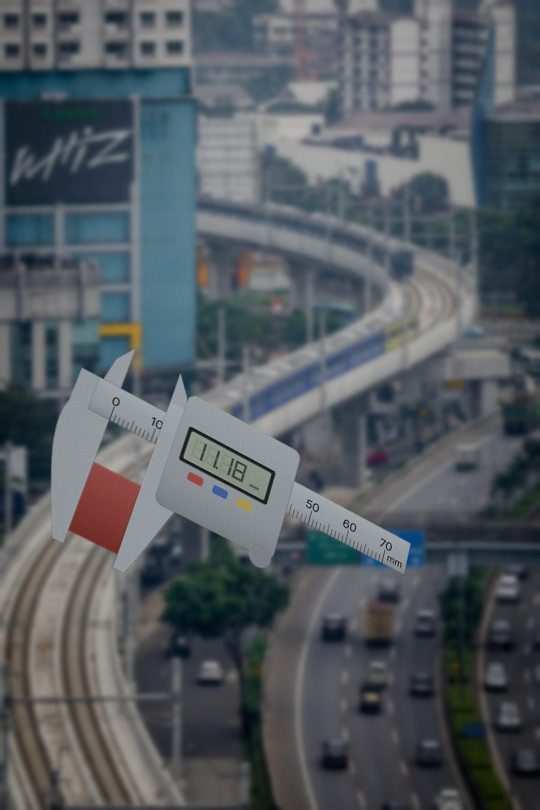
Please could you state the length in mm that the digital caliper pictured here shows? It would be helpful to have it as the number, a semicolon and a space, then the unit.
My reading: 11.18; mm
